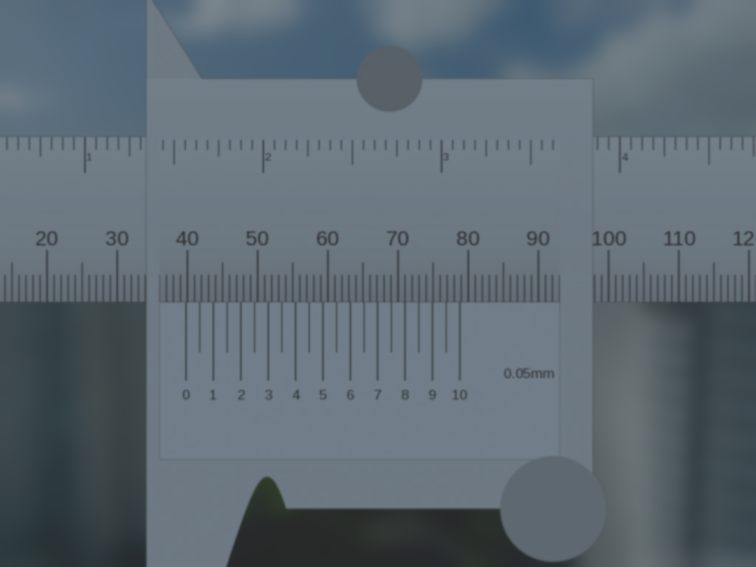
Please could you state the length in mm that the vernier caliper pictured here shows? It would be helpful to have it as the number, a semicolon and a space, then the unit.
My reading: 39.8; mm
